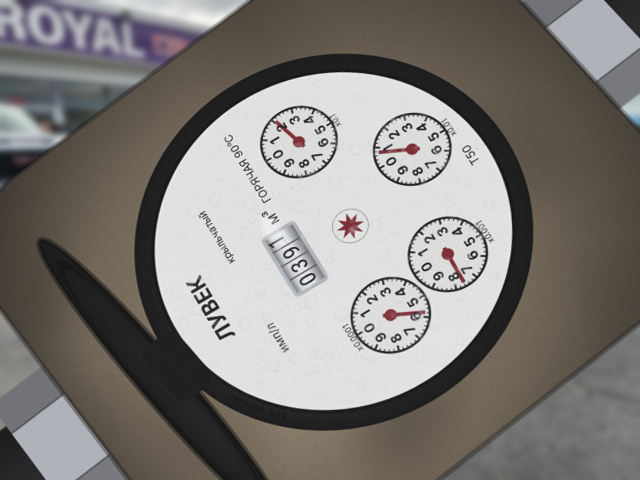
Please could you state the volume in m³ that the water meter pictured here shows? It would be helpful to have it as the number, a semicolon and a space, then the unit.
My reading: 391.2075; m³
